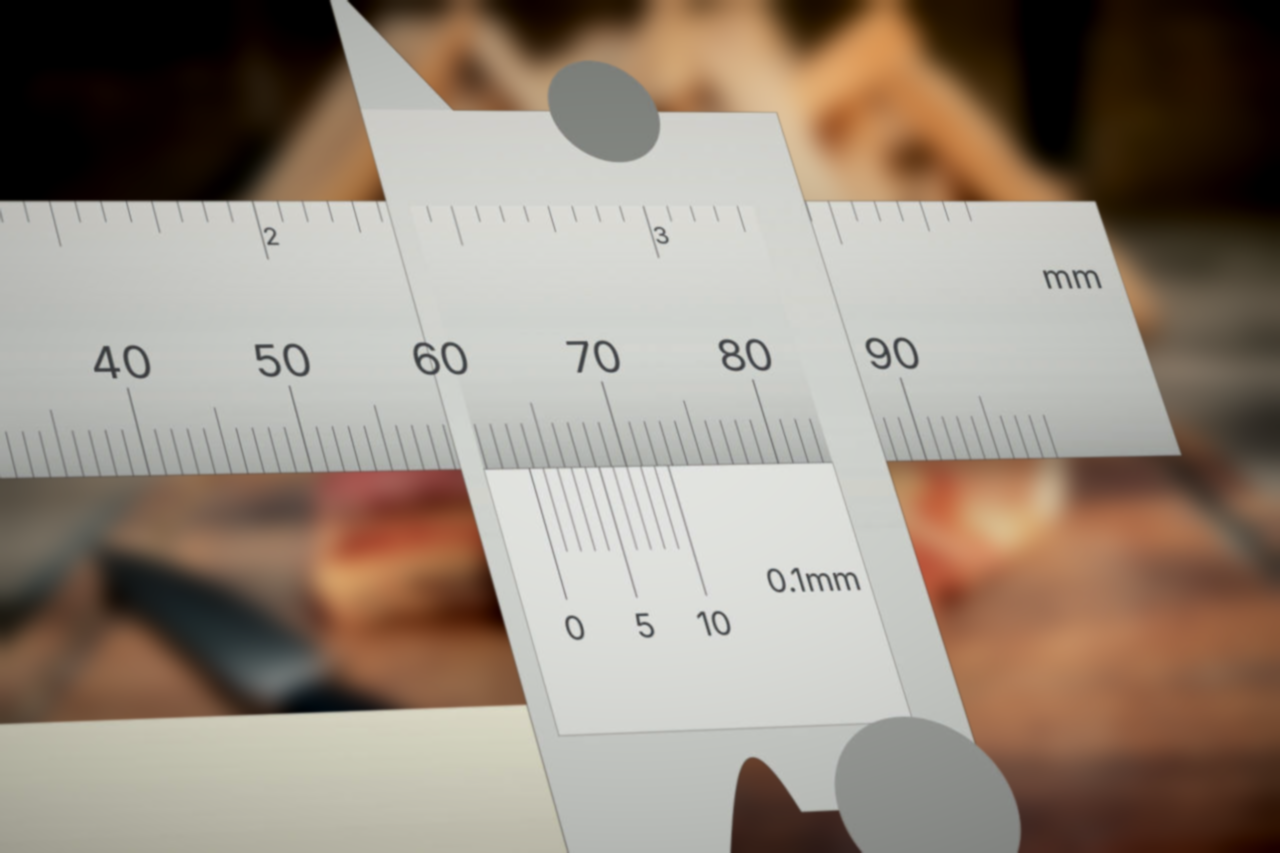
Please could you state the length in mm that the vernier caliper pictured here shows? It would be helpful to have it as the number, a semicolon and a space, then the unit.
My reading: 63.7; mm
